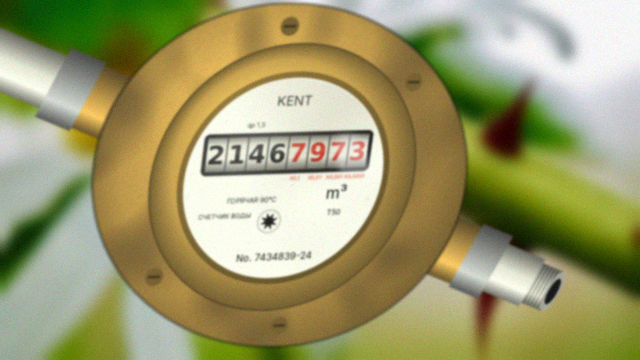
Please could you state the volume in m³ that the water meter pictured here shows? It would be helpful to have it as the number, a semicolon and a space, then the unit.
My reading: 2146.7973; m³
